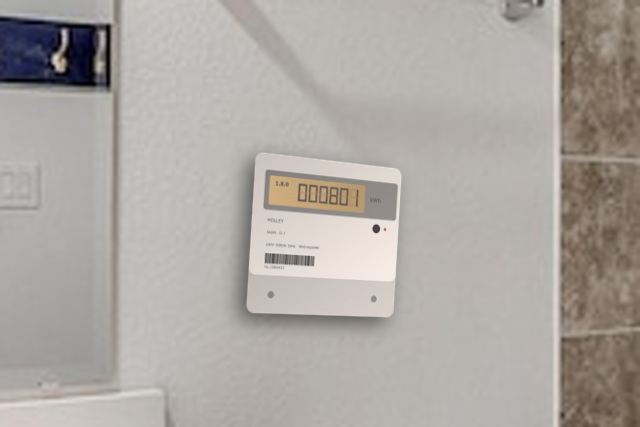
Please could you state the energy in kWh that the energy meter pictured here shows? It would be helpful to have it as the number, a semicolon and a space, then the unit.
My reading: 801; kWh
